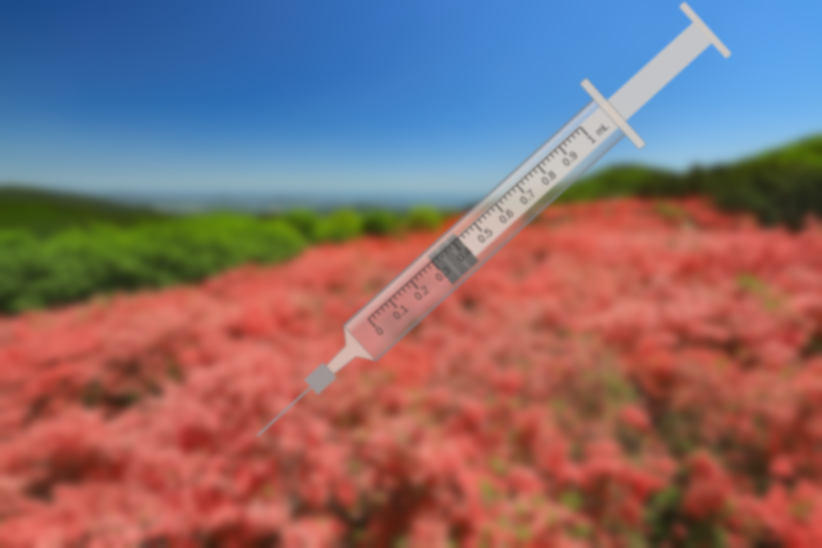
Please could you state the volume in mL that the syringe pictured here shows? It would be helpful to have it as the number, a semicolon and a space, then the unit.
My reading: 0.3; mL
